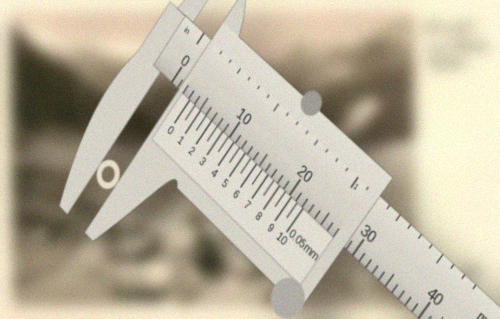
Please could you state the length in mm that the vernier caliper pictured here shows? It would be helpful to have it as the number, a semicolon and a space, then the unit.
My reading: 3.2; mm
